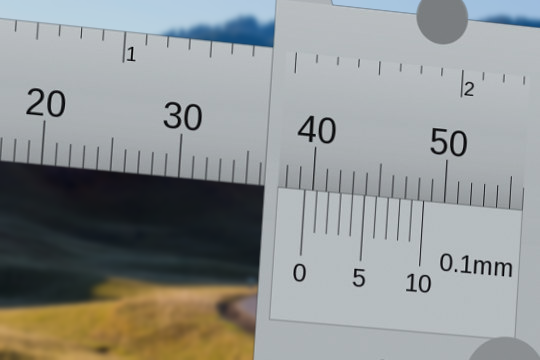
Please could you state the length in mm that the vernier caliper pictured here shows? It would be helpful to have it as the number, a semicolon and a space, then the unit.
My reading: 39.4; mm
